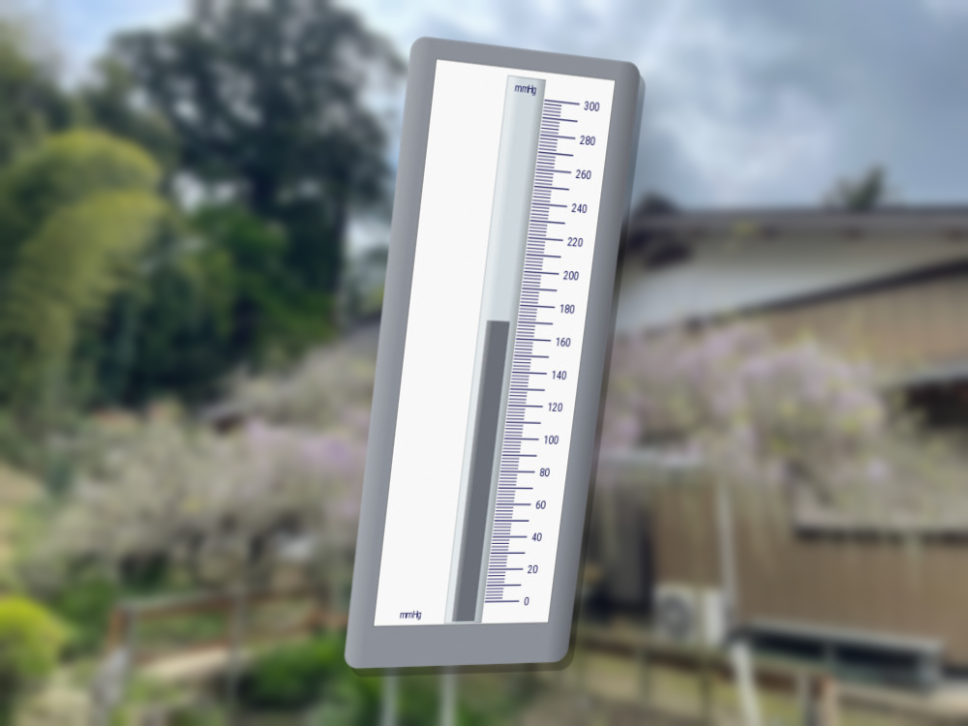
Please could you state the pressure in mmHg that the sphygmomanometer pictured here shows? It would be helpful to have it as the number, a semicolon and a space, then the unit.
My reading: 170; mmHg
